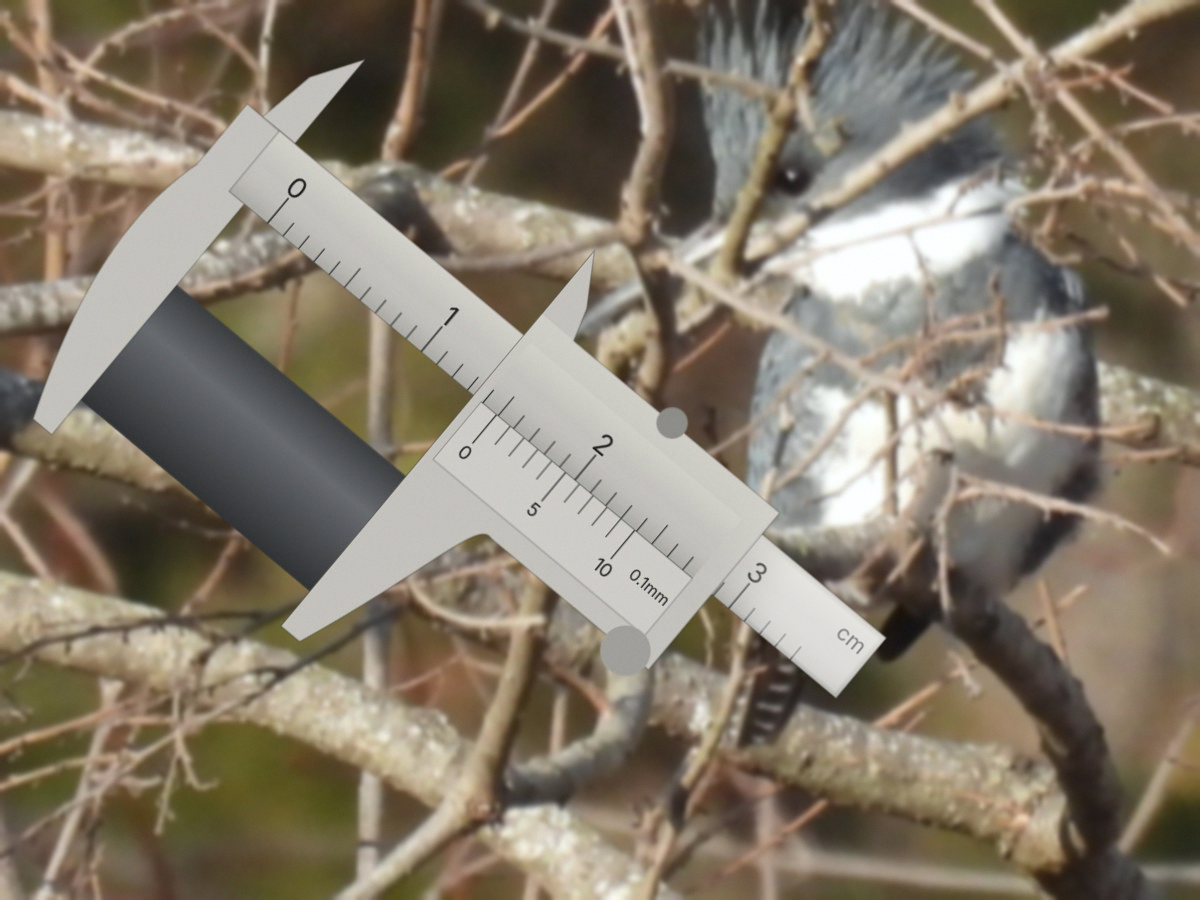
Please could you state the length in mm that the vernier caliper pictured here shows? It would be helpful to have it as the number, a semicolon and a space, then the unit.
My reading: 14.9; mm
